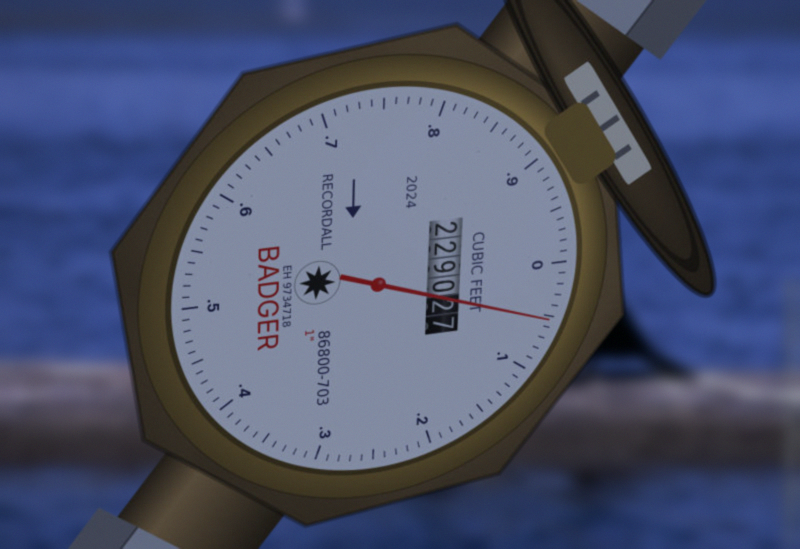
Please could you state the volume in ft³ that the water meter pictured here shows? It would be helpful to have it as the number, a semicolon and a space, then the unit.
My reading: 229027.05; ft³
